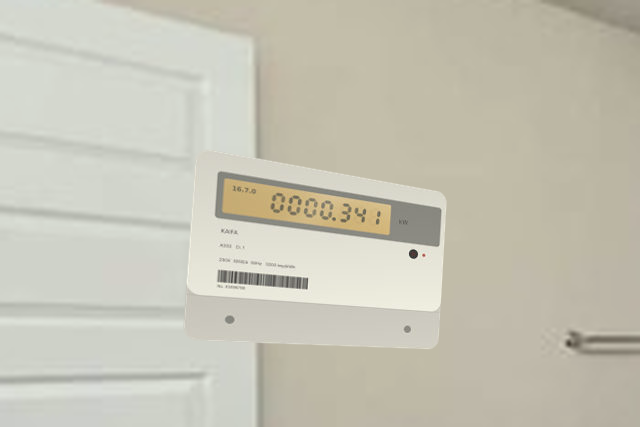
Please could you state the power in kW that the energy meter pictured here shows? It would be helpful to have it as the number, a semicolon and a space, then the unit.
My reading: 0.341; kW
